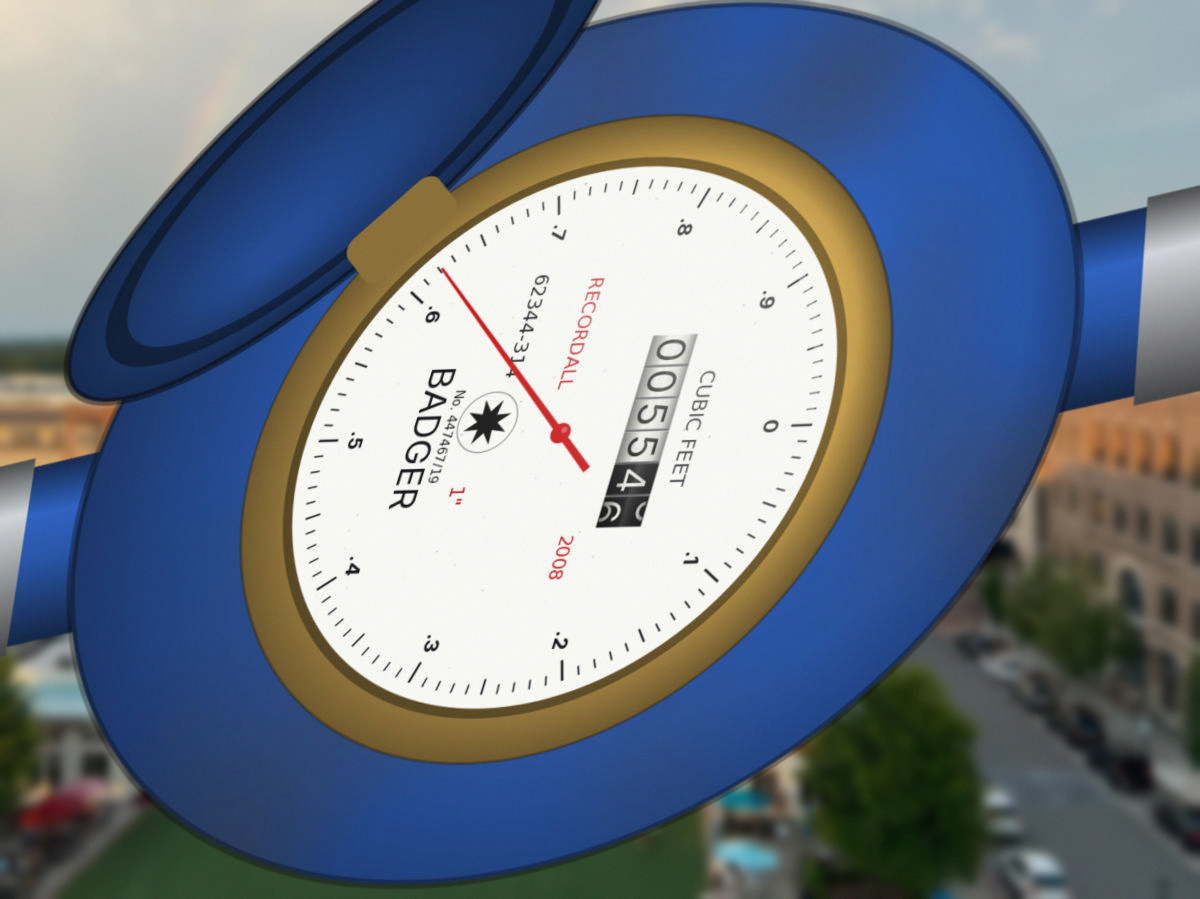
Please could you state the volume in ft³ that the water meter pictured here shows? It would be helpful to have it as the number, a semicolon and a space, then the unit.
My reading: 5545.62; ft³
